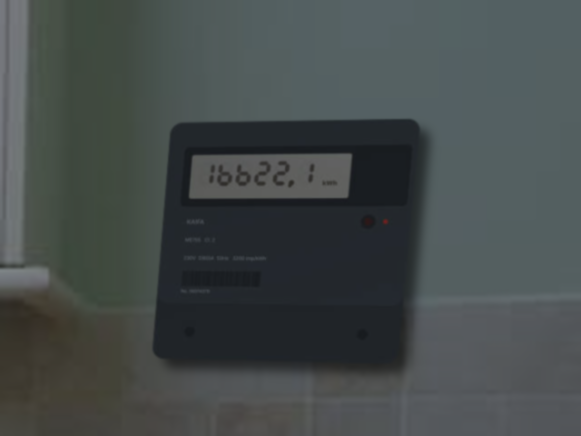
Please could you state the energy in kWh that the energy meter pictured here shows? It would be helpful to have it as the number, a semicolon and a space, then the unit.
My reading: 16622.1; kWh
